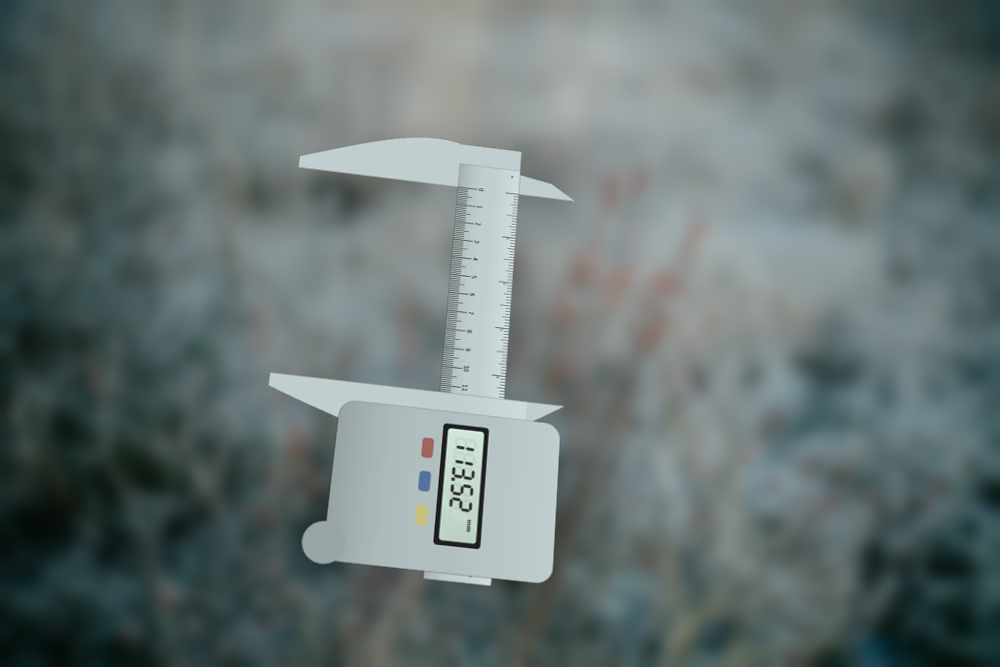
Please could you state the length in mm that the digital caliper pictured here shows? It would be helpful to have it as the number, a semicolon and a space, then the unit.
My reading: 113.52; mm
